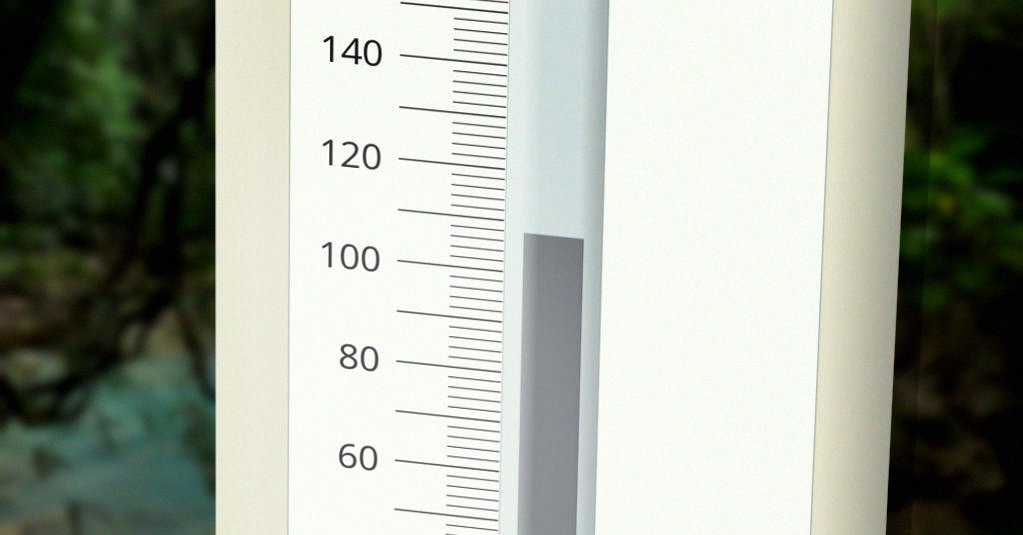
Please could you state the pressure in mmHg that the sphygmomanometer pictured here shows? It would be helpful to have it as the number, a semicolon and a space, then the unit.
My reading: 108; mmHg
